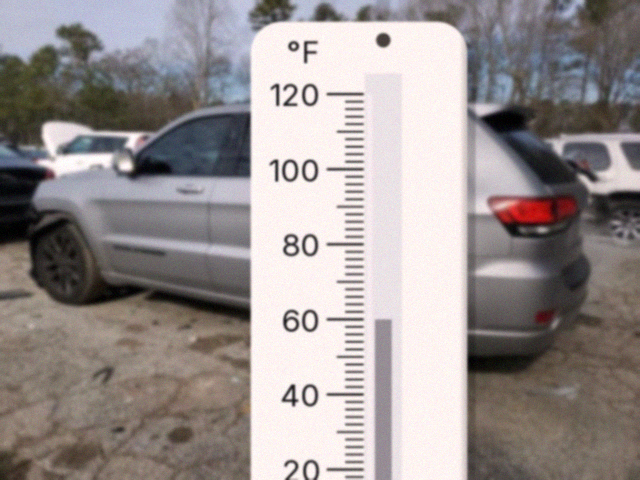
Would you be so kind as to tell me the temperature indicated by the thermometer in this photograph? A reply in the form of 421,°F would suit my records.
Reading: 60,°F
